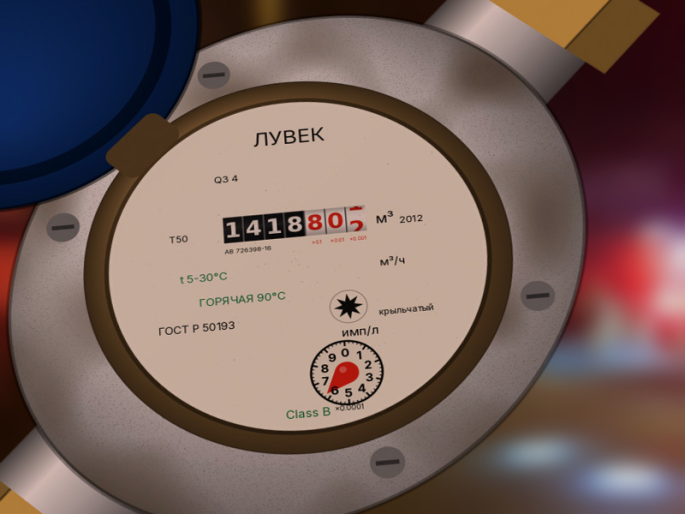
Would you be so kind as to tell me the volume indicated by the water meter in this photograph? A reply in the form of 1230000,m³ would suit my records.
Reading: 1418.8016,m³
